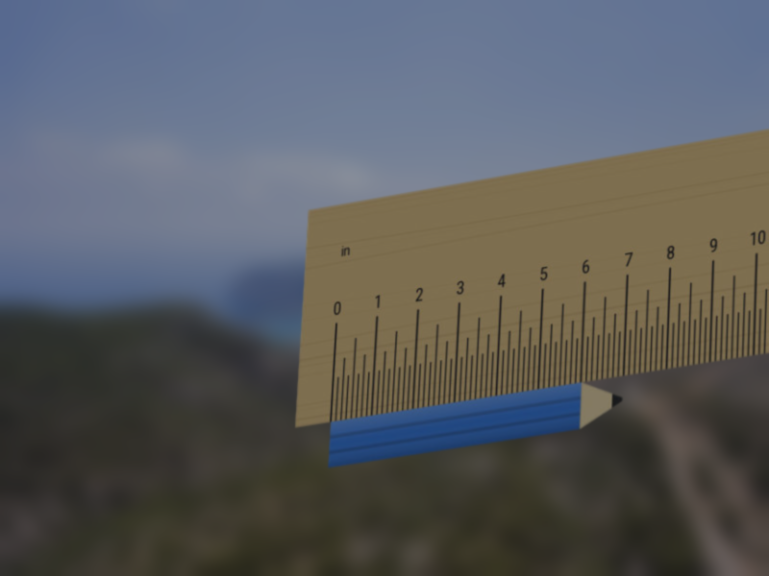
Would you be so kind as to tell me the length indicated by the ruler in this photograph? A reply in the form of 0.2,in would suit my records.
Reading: 7,in
